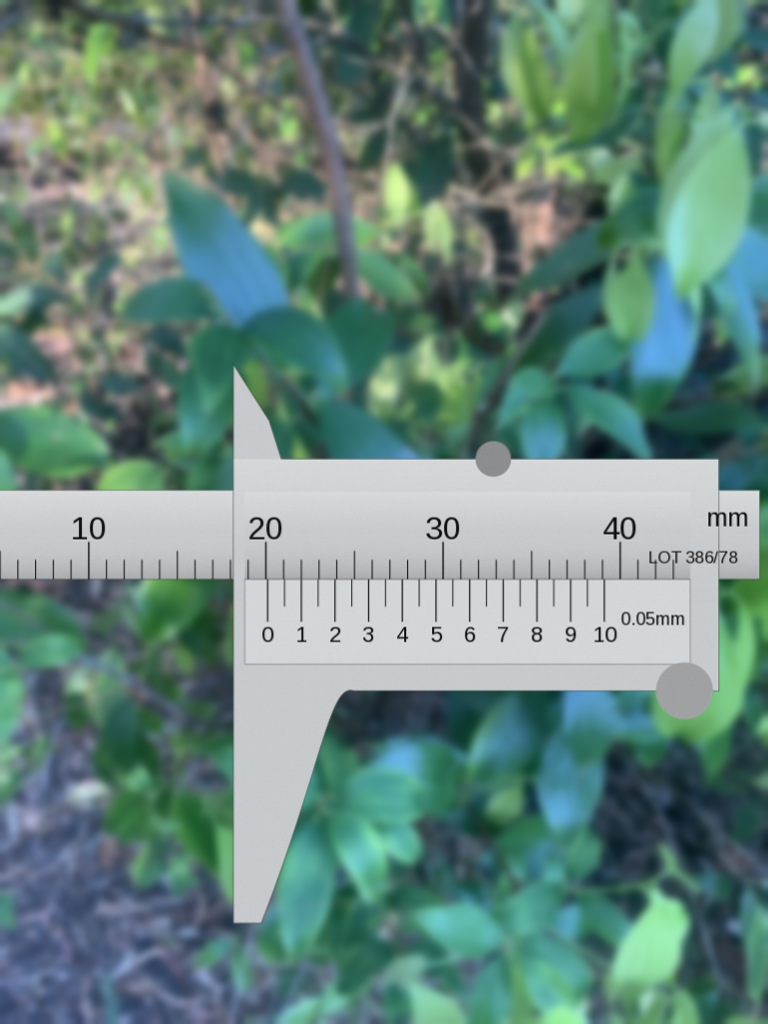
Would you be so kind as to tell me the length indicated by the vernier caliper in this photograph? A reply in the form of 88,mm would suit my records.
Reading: 20.1,mm
